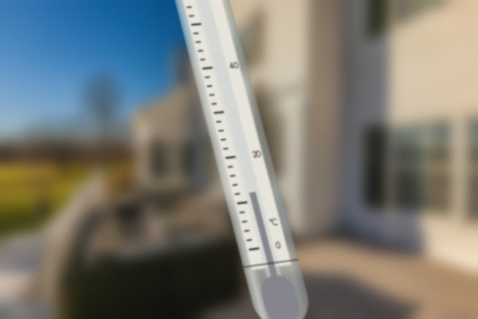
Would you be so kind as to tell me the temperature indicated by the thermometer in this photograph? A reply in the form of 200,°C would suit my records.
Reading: 12,°C
